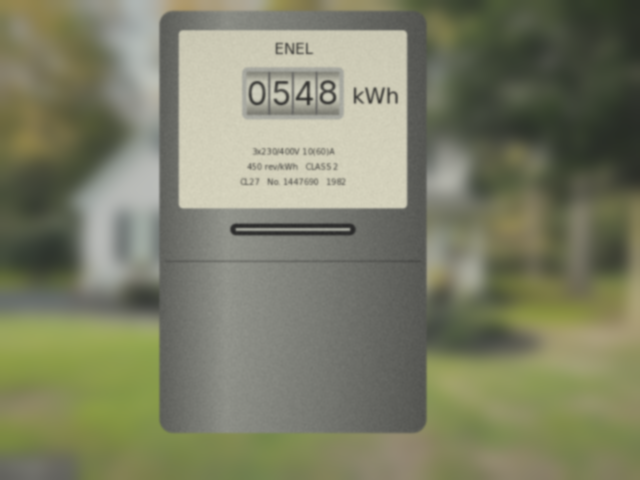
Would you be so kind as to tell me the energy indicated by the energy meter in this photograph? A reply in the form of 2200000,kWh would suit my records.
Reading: 548,kWh
